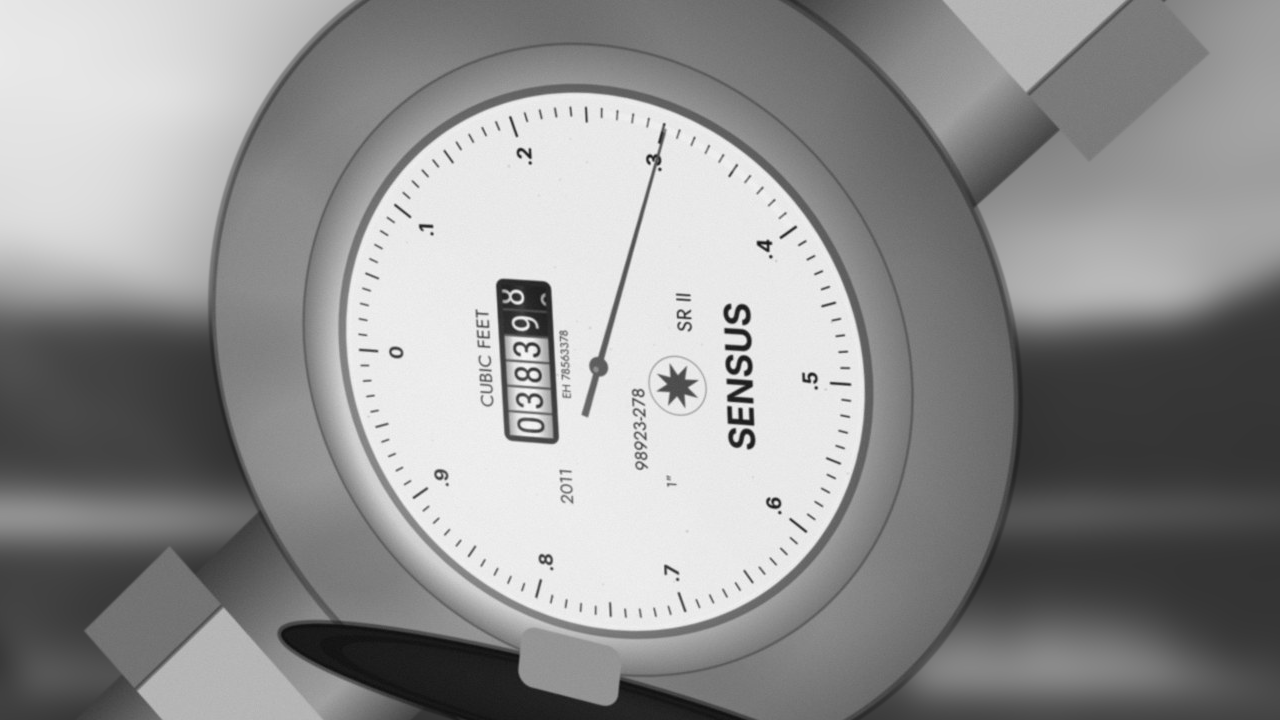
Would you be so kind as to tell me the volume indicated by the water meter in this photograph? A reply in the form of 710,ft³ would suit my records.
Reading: 38398.30,ft³
